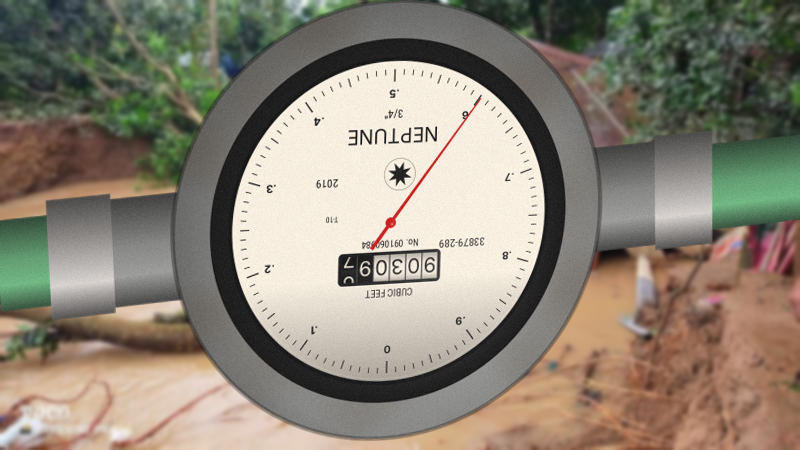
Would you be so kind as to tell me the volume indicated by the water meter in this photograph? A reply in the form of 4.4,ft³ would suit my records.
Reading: 903096.60,ft³
